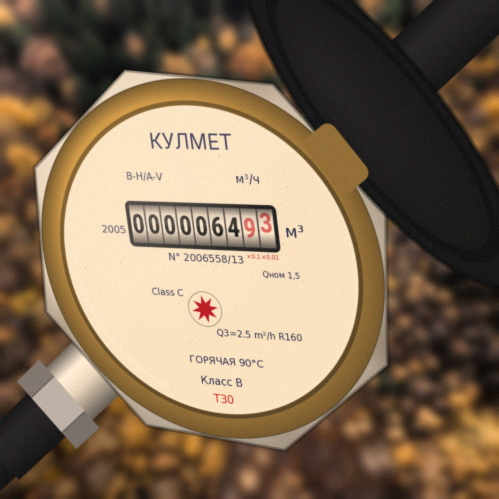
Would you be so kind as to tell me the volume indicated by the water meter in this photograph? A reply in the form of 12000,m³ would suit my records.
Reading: 64.93,m³
